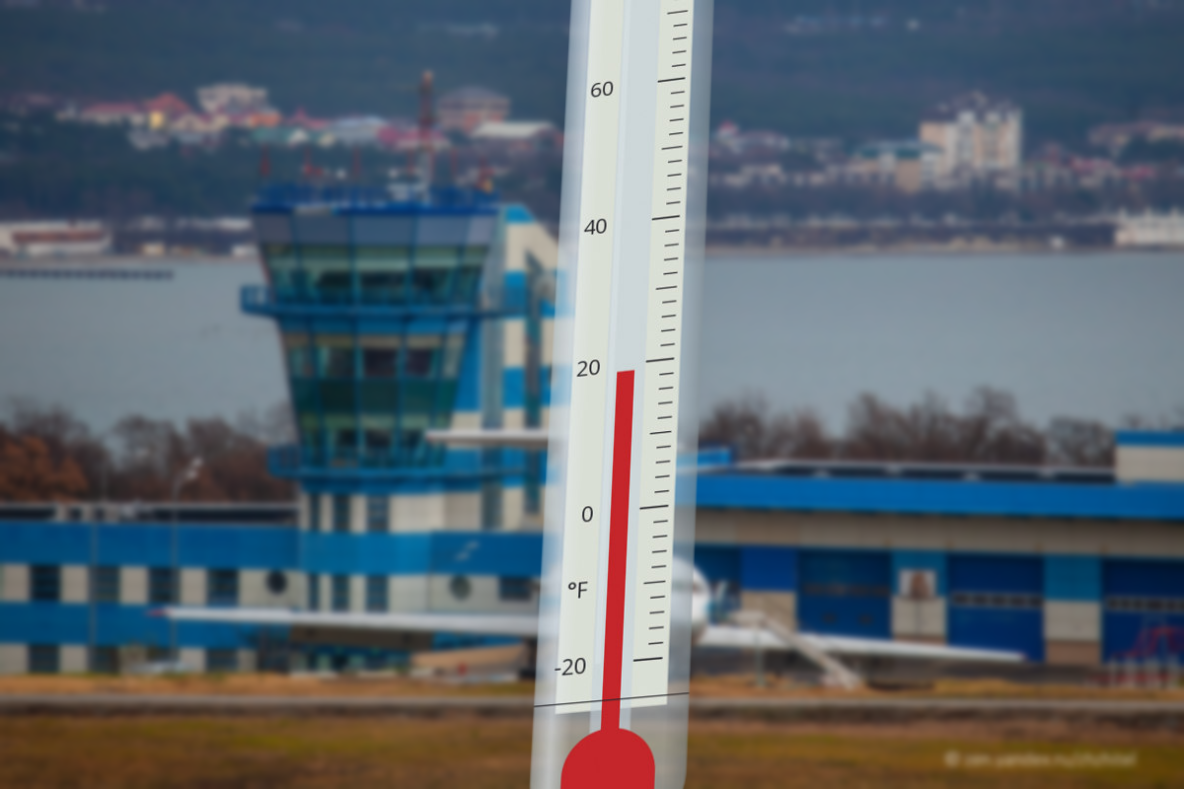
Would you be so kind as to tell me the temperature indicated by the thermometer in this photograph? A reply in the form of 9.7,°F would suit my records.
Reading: 19,°F
